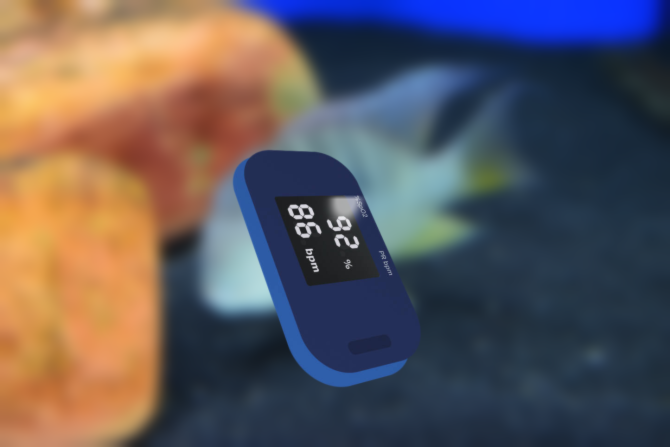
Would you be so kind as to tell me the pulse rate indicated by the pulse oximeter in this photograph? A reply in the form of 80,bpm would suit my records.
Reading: 86,bpm
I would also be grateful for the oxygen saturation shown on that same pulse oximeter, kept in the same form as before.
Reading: 92,%
